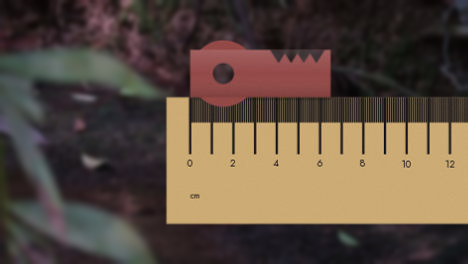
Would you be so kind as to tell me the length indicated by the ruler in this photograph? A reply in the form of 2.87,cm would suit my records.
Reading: 6.5,cm
